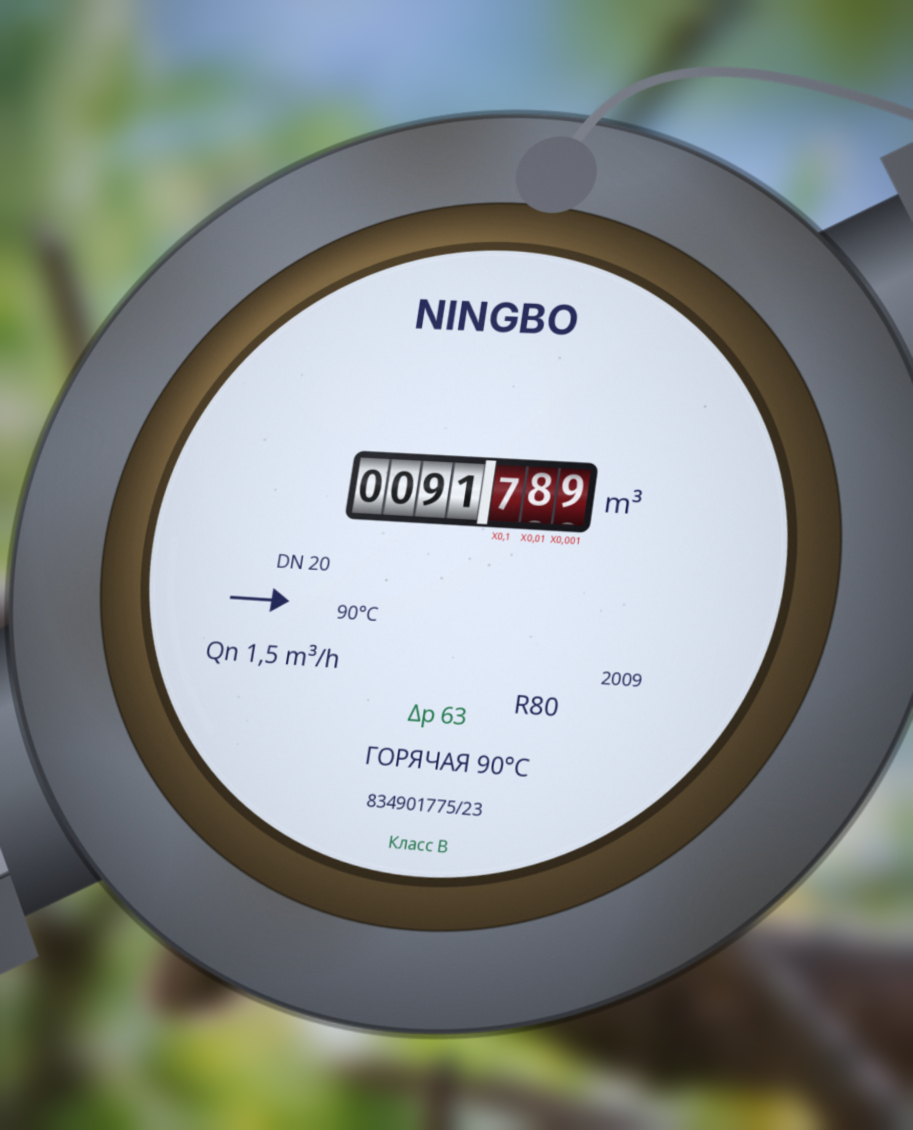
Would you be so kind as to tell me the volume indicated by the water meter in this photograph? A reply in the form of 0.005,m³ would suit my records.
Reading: 91.789,m³
